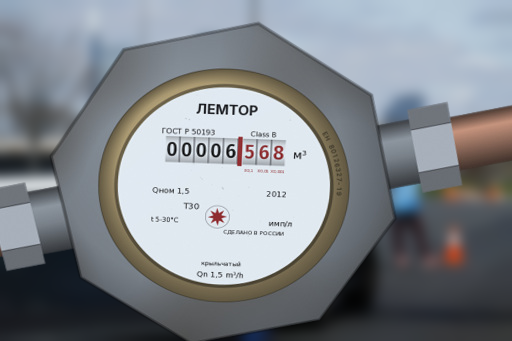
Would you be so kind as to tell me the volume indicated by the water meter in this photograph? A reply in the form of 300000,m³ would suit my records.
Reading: 6.568,m³
